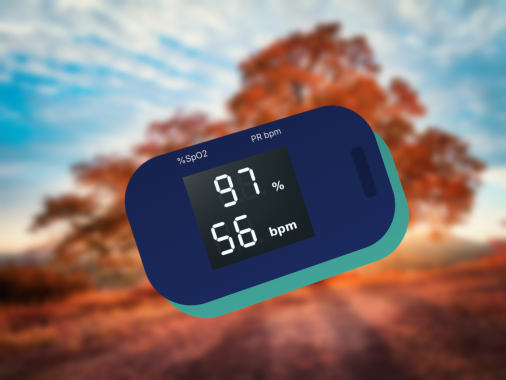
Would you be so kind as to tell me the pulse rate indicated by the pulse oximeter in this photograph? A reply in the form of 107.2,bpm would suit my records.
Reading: 56,bpm
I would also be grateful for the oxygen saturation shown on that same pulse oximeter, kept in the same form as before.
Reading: 97,%
